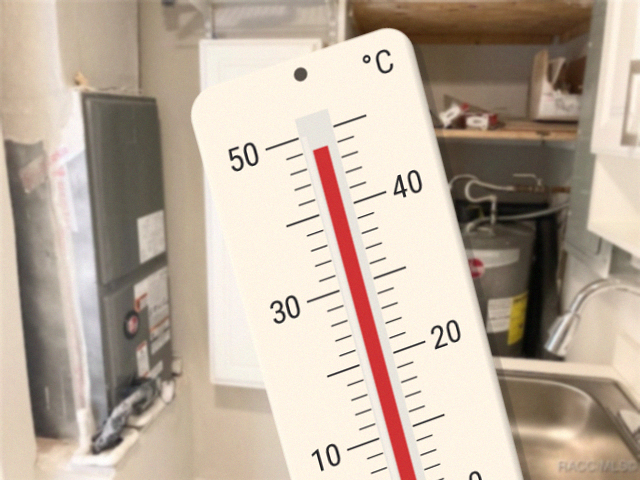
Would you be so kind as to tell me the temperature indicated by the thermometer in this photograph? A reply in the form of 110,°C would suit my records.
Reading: 48,°C
